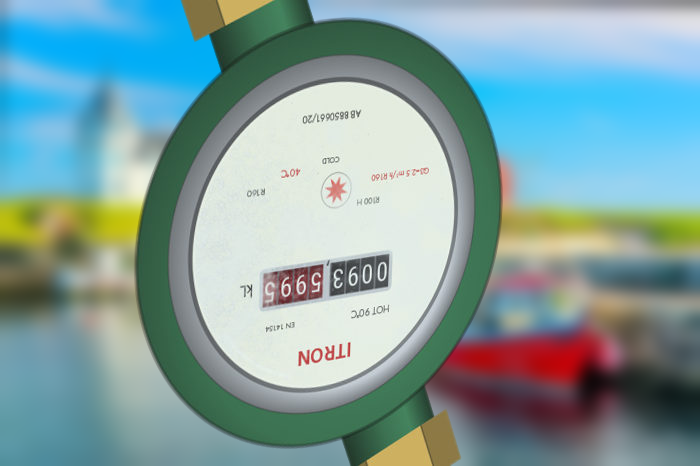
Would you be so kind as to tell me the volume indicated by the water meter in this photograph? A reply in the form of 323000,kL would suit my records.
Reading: 93.5995,kL
